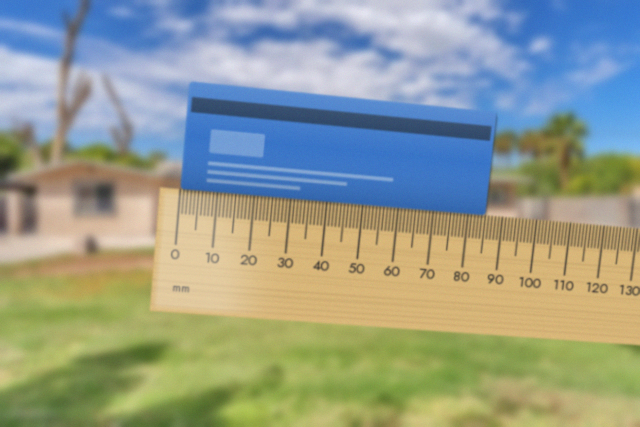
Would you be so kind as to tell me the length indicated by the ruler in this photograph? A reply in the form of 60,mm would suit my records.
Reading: 85,mm
